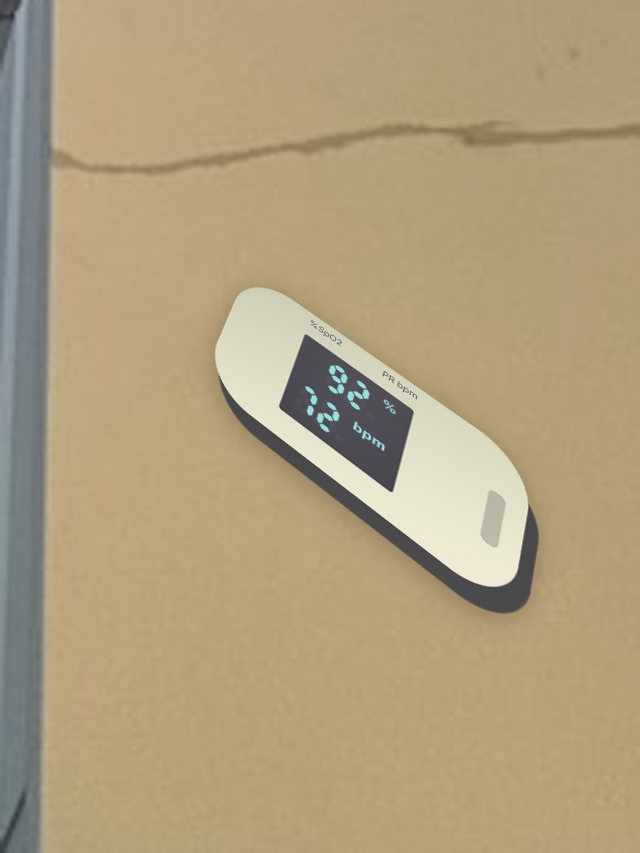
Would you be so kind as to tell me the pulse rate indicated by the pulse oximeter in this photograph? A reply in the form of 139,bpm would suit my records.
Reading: 72,bpm
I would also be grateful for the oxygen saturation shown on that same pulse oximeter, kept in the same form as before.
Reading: 92,%
